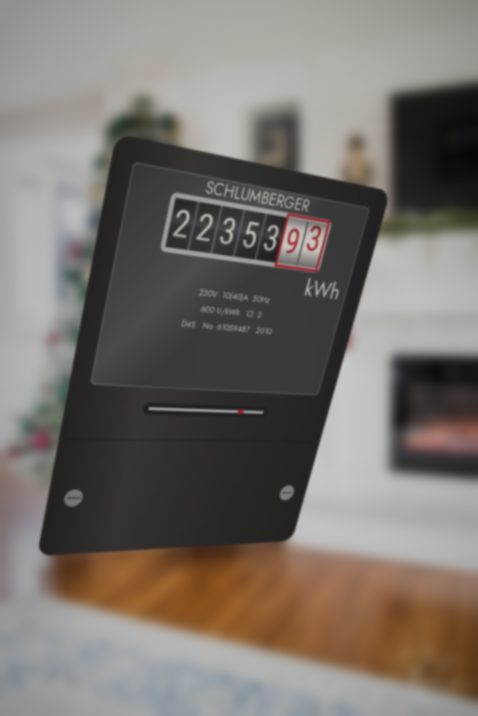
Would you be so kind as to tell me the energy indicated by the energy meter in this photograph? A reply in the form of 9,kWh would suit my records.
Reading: 22353.93,kWh
